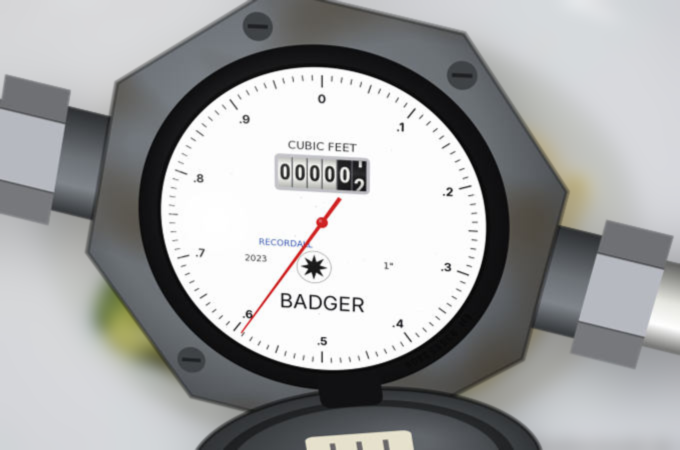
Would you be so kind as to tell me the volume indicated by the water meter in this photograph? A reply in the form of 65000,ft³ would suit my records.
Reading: 1.59,ft³
